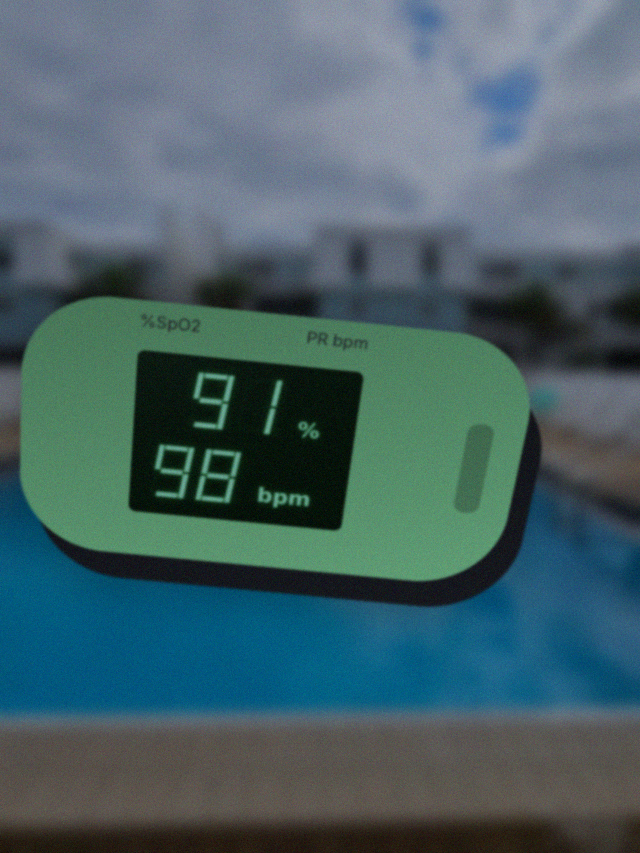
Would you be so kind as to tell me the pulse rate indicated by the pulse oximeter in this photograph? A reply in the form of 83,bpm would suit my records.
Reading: 98,bpm
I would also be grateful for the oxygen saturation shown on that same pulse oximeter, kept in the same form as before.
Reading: 91,%
